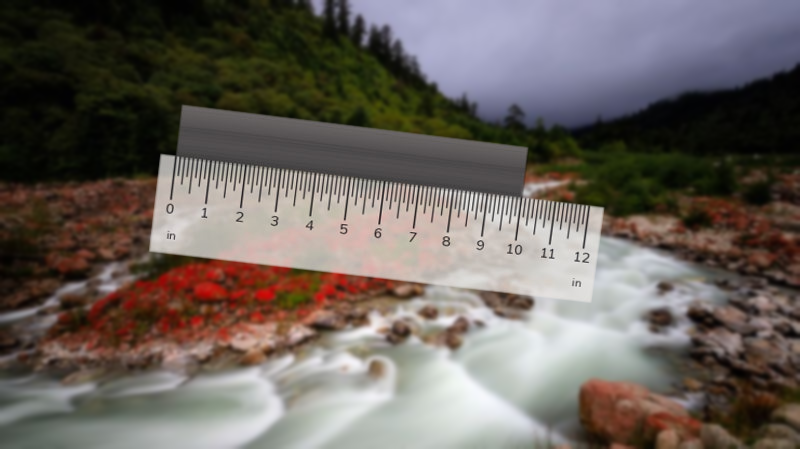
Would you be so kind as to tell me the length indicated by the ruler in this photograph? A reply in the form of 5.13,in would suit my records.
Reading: 10,in
